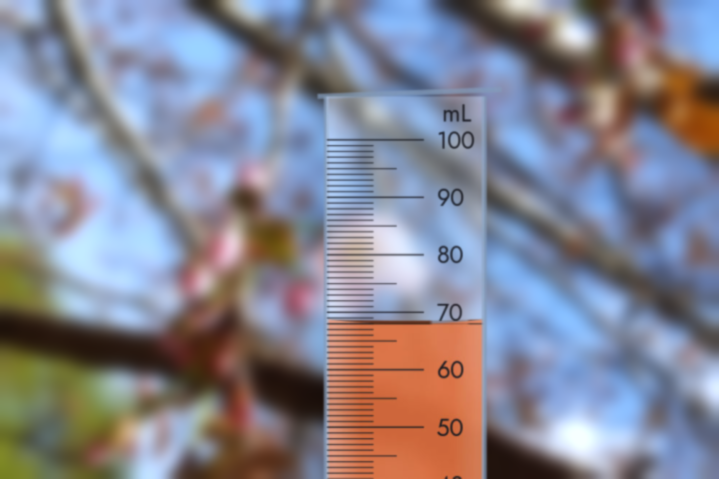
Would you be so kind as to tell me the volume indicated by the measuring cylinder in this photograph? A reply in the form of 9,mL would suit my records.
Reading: 68,mL
